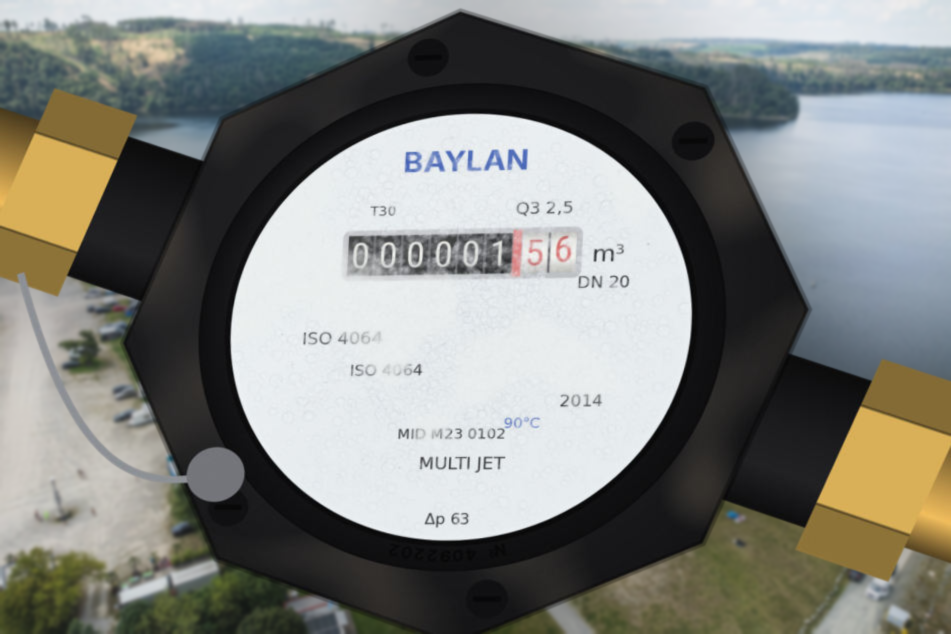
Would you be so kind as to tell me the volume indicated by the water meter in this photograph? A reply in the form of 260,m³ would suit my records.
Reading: 1.56,m³
